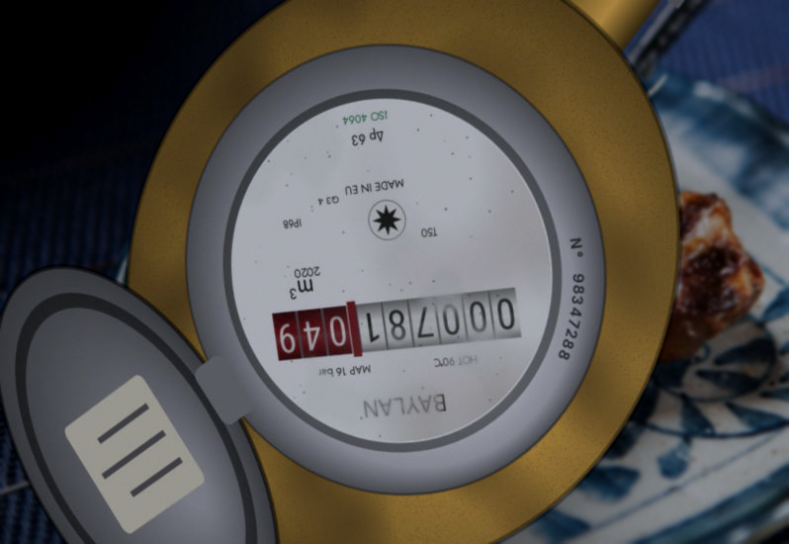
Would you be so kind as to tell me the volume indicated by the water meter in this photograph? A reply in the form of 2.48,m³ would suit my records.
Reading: 781.049,m³
